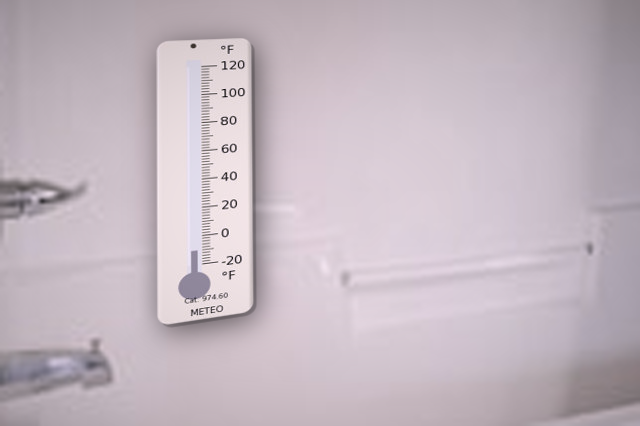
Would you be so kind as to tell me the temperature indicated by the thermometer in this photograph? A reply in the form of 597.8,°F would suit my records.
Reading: -10,°F
